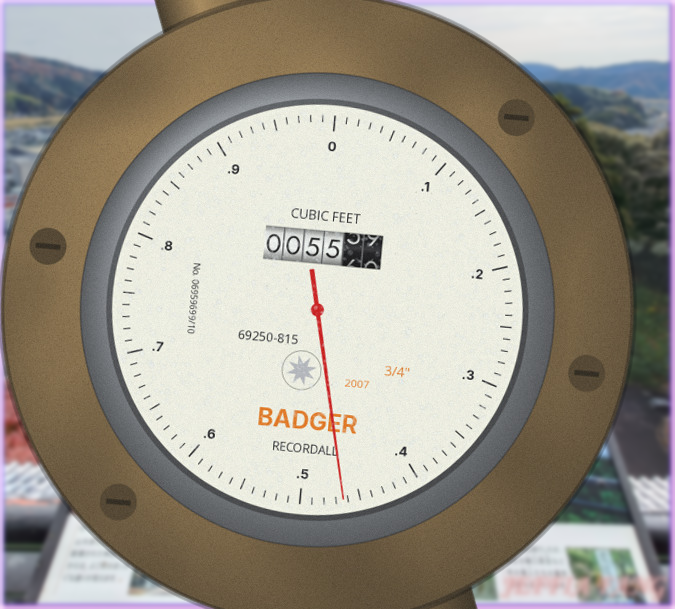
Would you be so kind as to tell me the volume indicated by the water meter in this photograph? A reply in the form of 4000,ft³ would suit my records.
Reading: 5559.46,ft³
